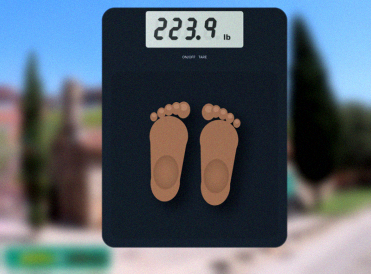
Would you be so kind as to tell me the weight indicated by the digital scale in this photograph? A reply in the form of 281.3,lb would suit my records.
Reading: 223.9,lb
